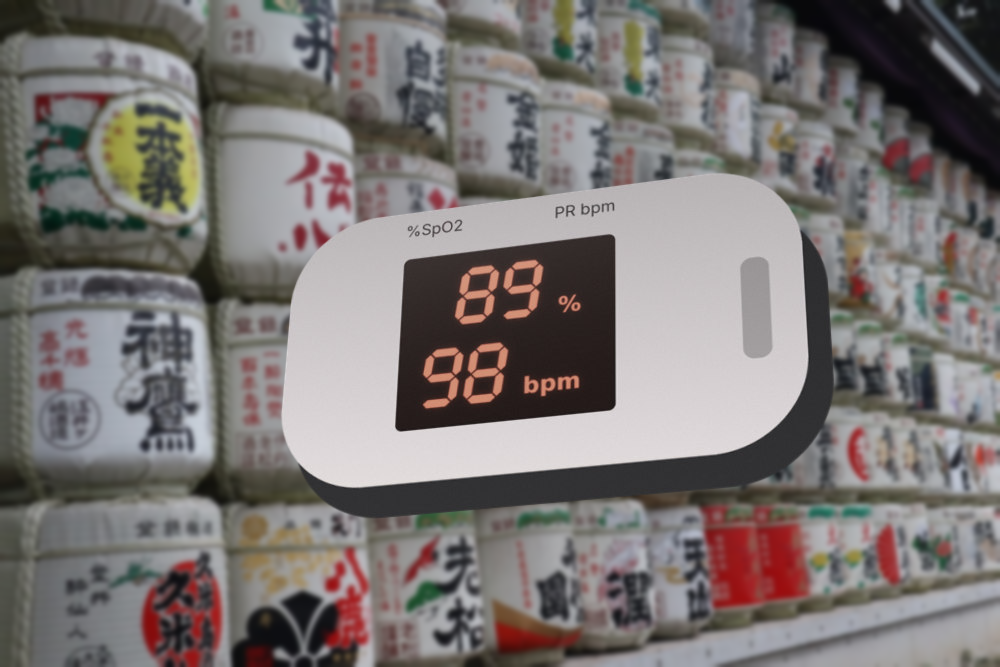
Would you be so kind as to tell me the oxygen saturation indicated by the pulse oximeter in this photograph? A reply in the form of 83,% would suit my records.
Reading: 89,%
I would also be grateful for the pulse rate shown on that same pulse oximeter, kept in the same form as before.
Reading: 98,bpm
